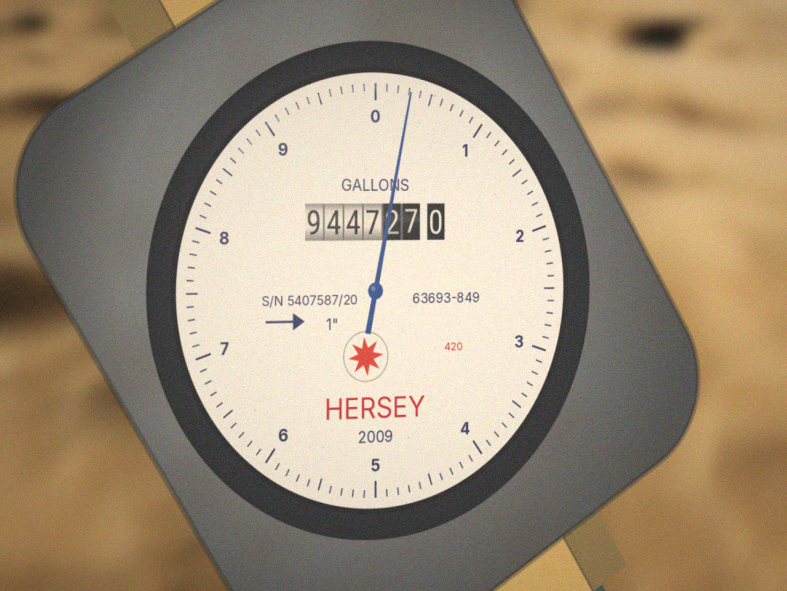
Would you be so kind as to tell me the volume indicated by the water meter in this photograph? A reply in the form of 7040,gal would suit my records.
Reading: 9447270.3,gal
